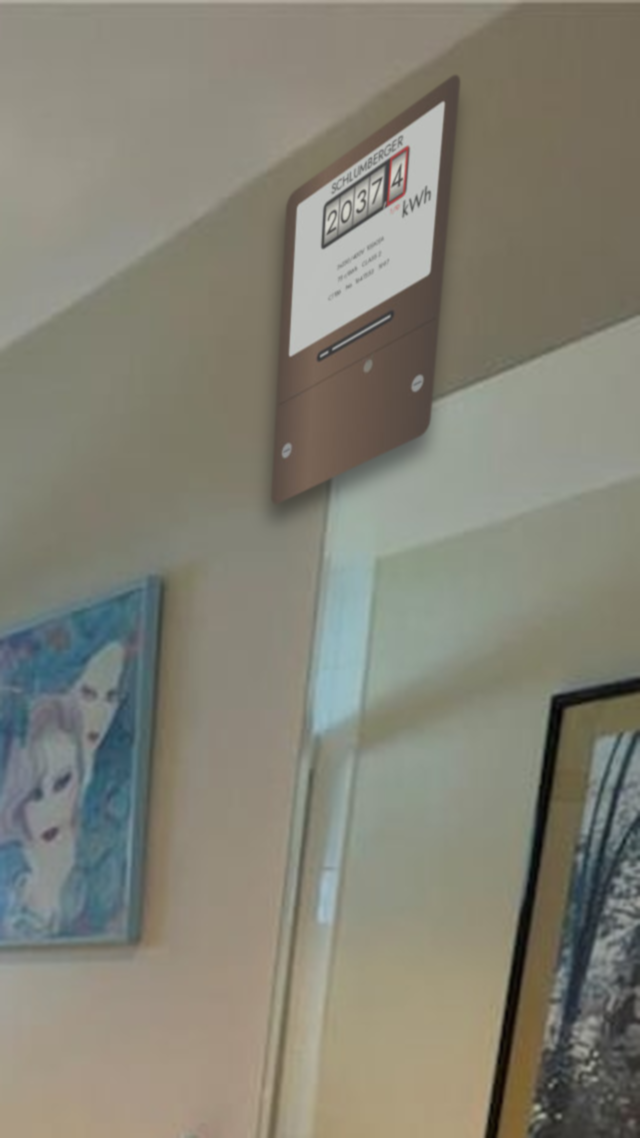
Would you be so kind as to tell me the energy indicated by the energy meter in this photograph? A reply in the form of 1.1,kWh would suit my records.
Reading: 2037.4,kWh
